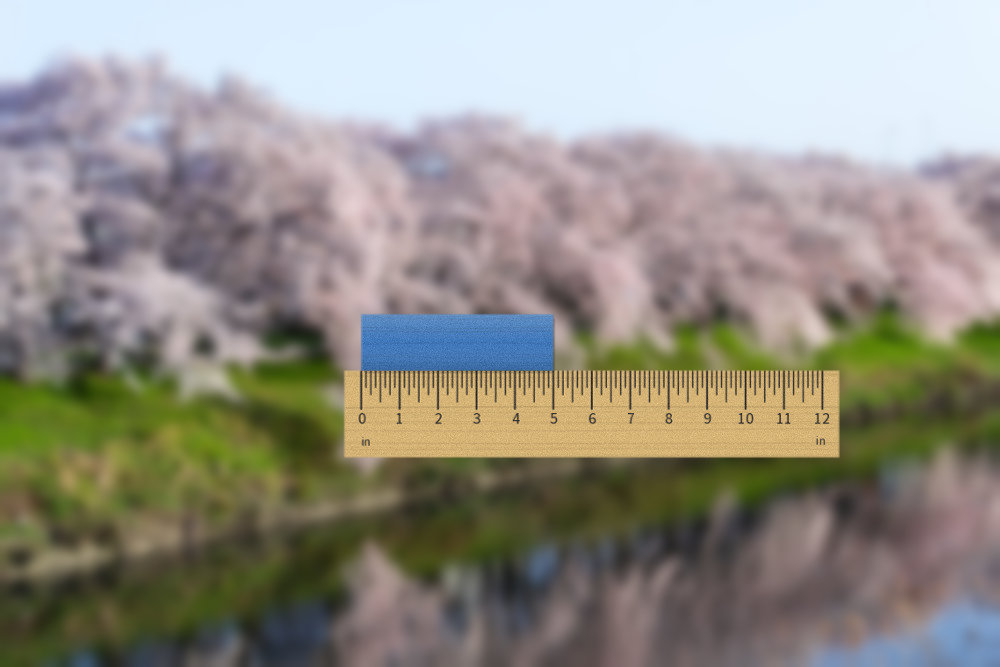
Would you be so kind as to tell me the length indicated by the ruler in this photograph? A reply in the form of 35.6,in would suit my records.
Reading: 5,in
